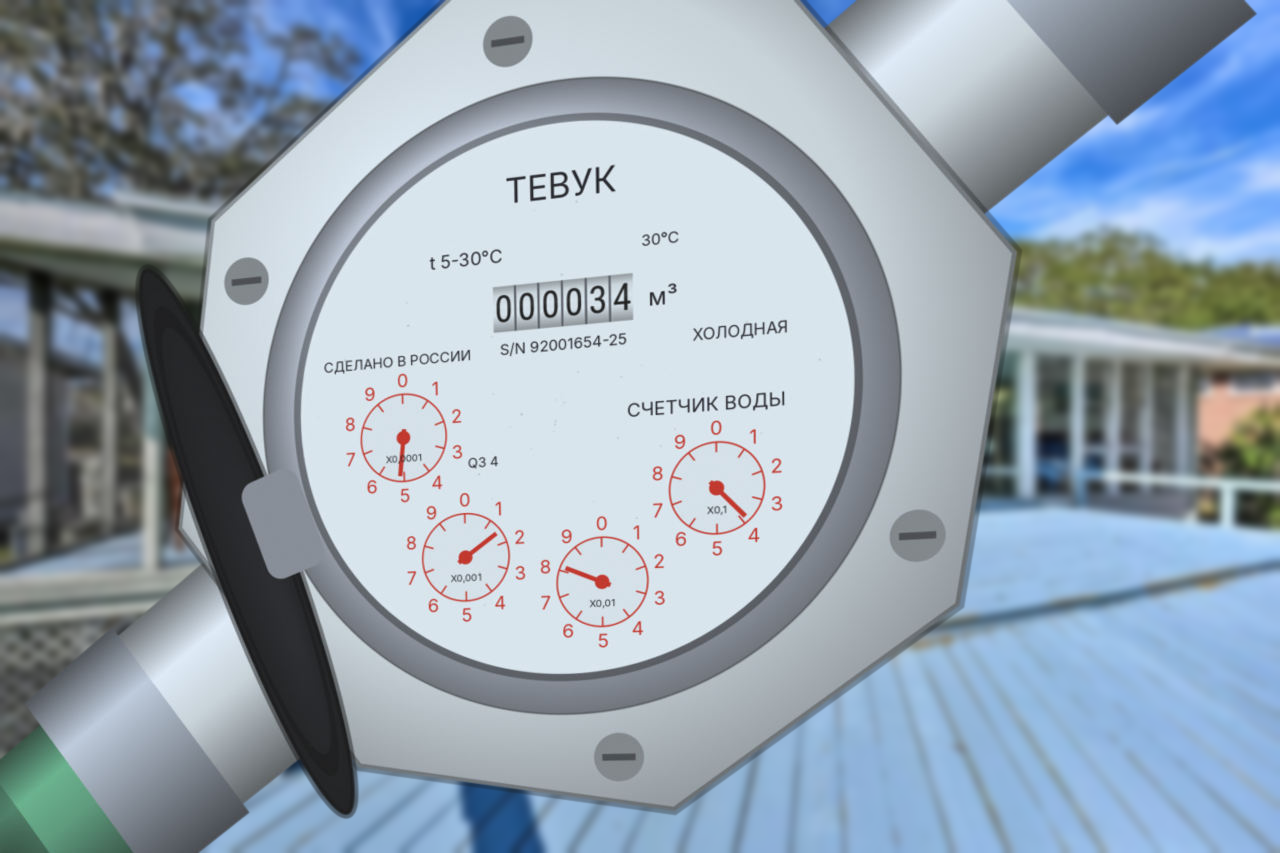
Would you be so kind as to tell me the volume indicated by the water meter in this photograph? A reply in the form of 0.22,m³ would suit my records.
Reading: 34.3815,m³
